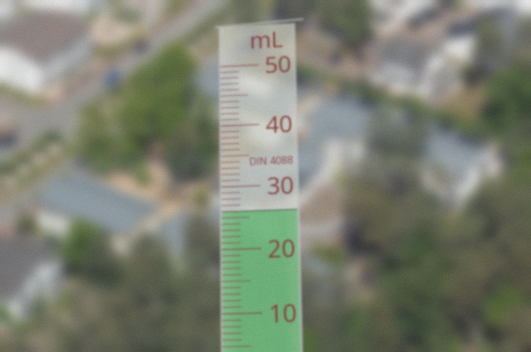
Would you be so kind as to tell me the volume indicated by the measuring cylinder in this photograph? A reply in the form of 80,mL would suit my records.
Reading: 26,mL
